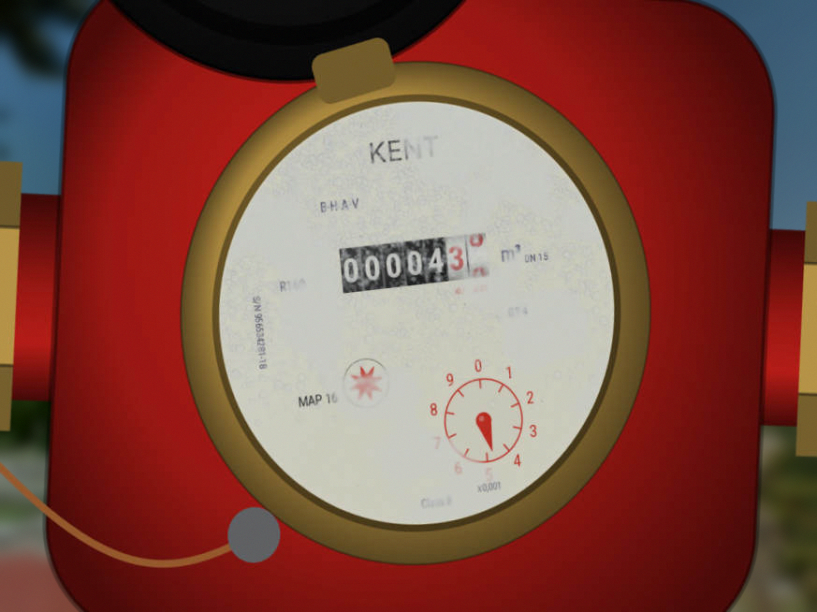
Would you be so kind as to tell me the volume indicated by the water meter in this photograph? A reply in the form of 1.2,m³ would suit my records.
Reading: 4.384,m³
